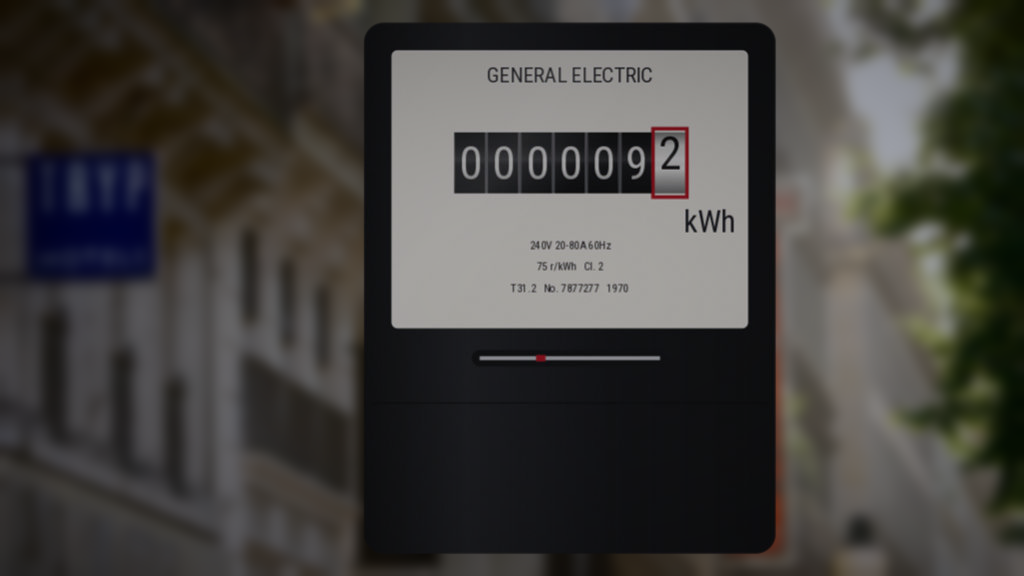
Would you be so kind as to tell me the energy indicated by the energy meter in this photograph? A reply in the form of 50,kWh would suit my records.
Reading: 9.2,kWh
